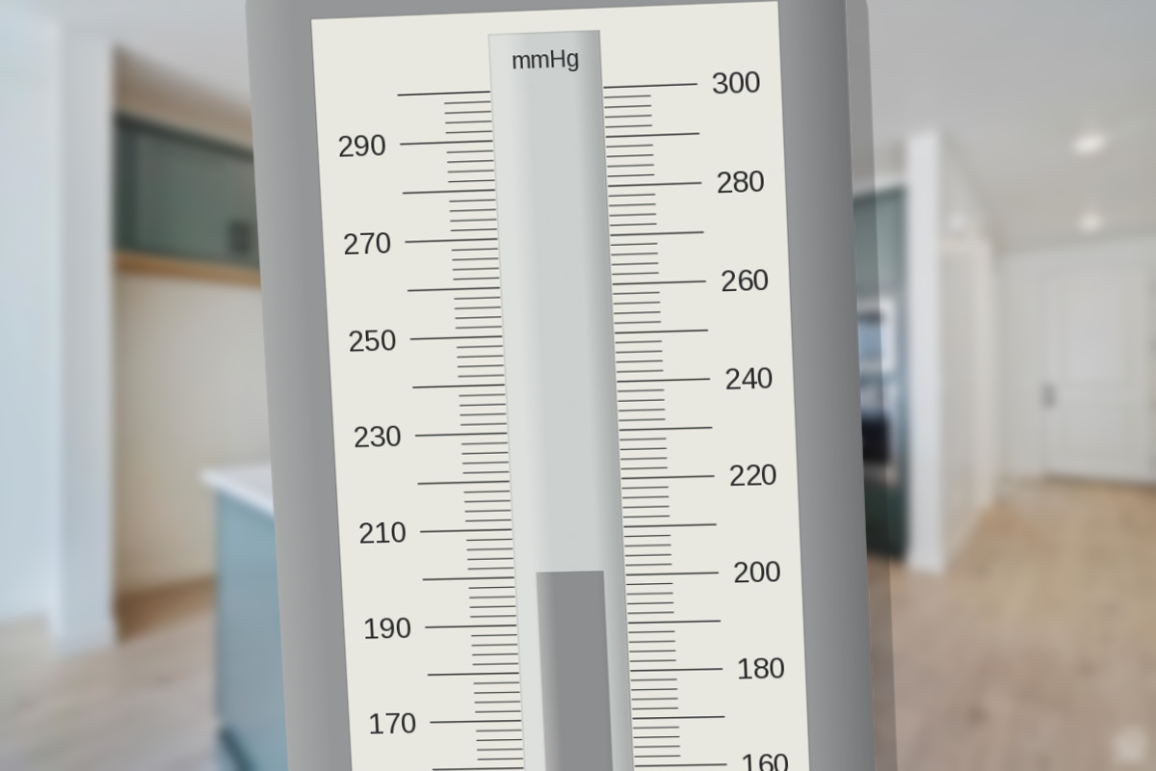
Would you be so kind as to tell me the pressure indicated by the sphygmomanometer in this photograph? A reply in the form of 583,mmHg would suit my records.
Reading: 201,mmHg
